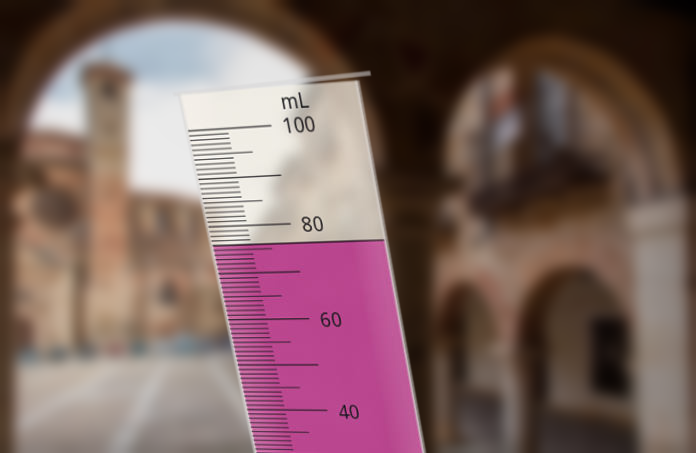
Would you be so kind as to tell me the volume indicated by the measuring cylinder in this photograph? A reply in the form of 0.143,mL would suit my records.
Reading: 76,mL
